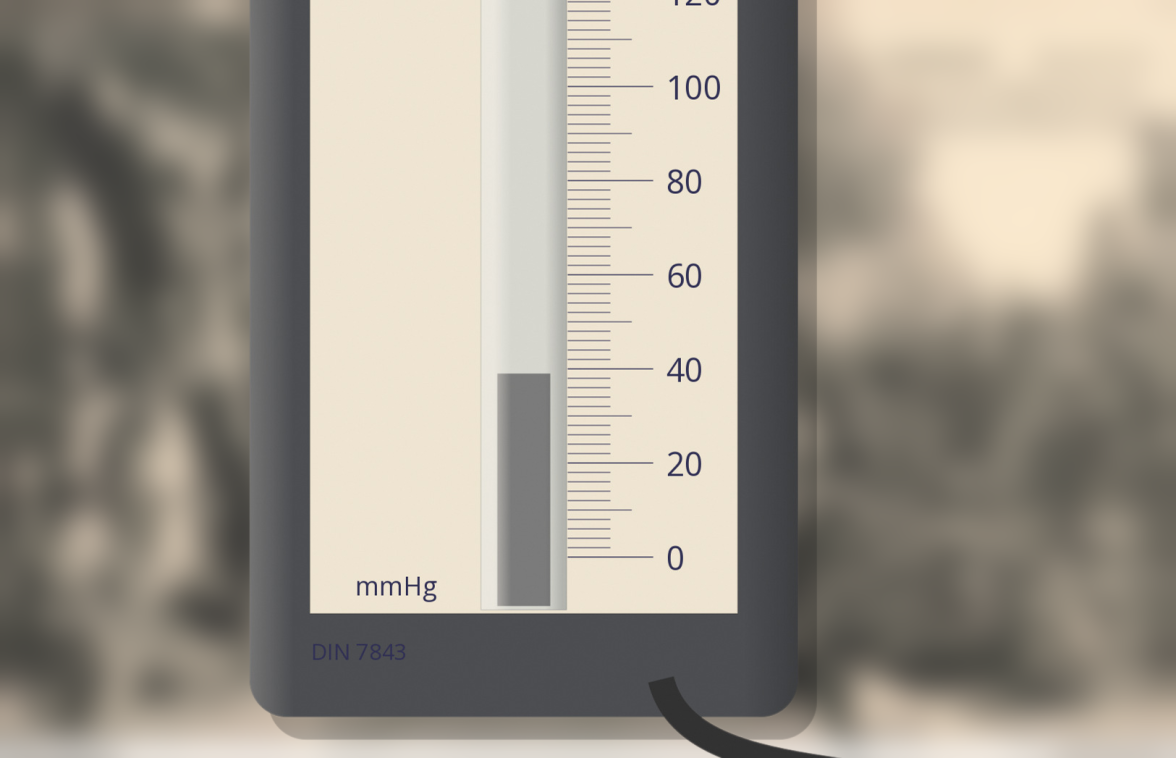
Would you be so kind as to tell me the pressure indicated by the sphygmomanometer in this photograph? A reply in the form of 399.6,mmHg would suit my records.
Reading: 39,mmHg
